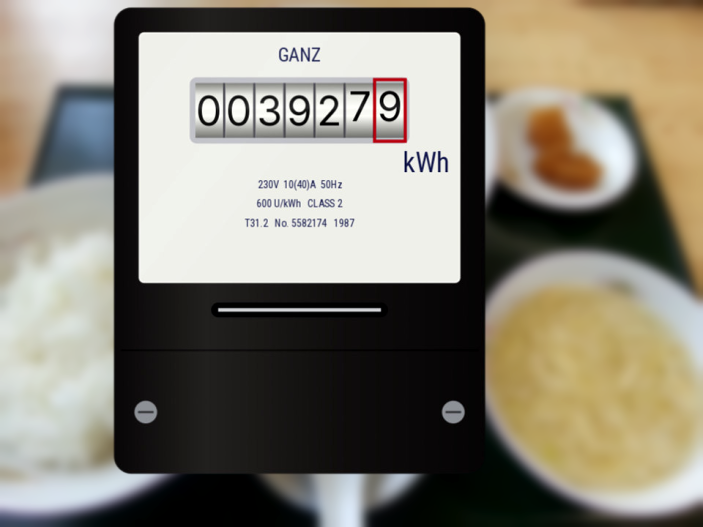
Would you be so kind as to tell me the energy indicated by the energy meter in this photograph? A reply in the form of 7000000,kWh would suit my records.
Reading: 3927.9,kWh
